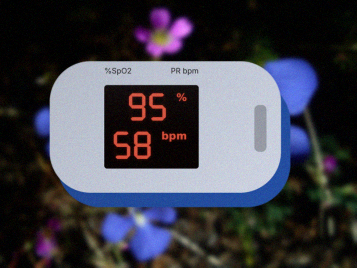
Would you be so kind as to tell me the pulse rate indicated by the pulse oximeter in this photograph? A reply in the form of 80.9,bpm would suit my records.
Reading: 58,bpm
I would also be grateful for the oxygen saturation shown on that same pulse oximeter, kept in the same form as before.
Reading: 95,%
